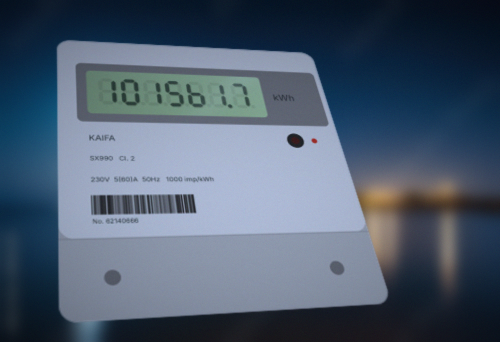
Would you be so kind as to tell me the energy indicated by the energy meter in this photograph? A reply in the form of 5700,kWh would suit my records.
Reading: 101561.7,kWh
